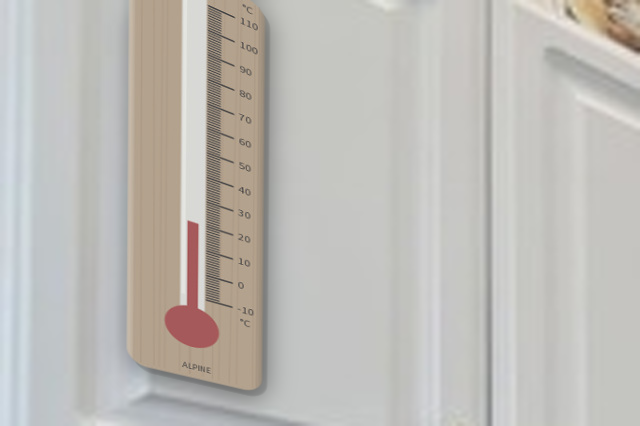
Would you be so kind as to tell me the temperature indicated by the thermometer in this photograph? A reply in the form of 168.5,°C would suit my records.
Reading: 20,°C
